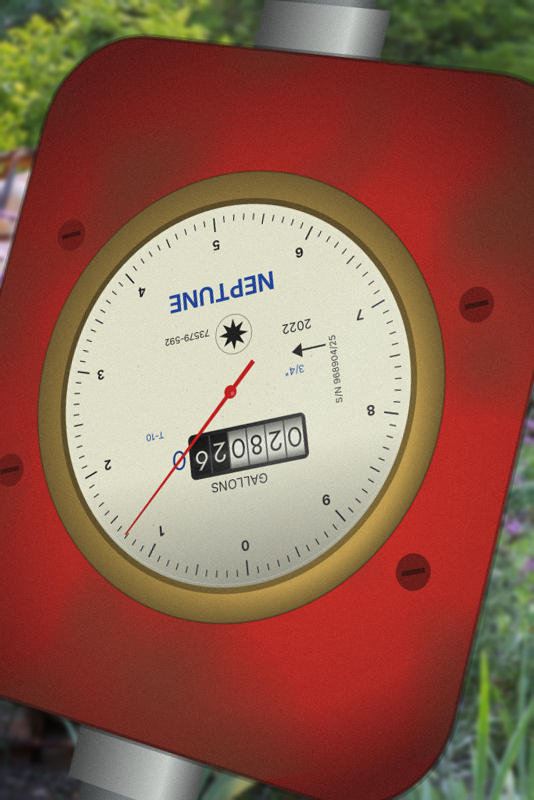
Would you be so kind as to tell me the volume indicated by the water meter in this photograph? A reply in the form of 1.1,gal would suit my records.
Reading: 280261.3,gal
